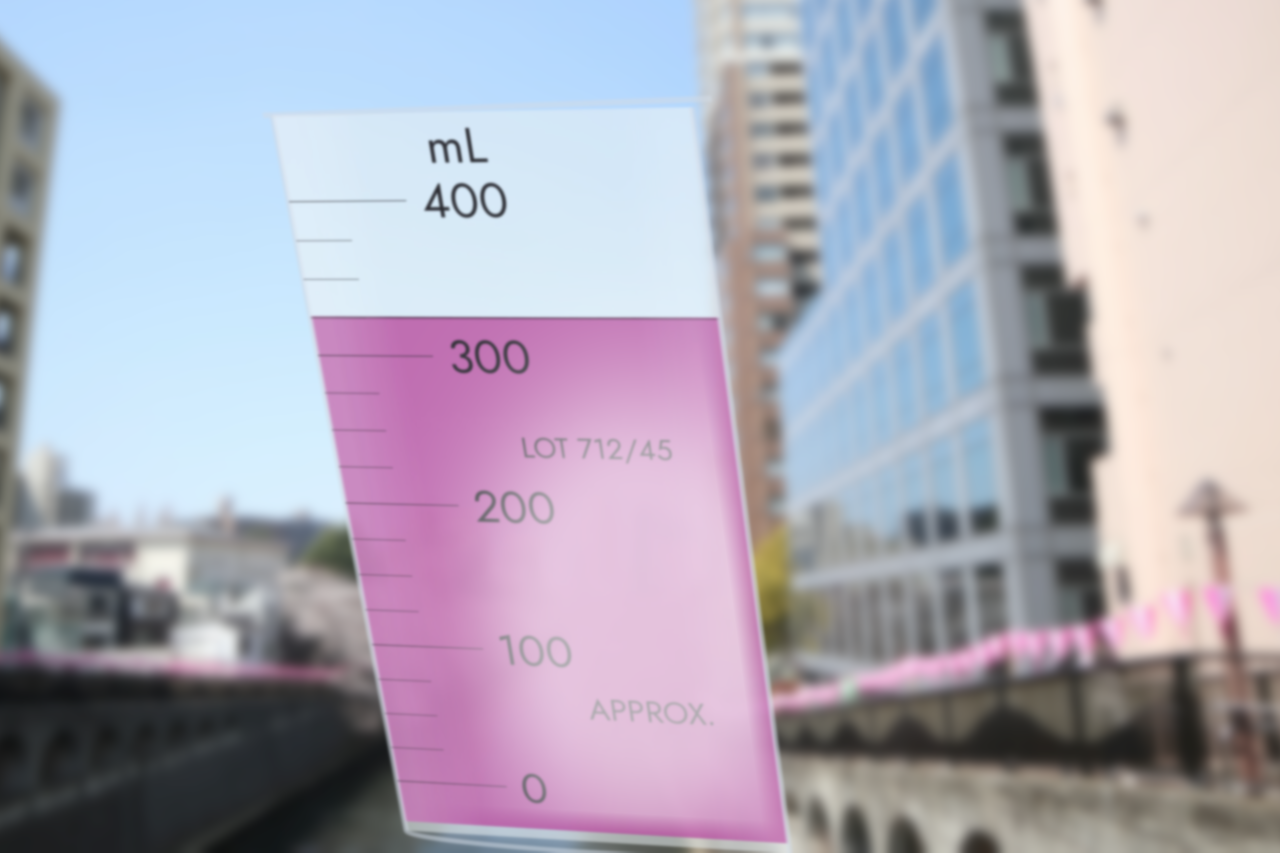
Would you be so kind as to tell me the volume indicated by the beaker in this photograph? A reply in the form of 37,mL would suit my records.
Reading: 325,mL
